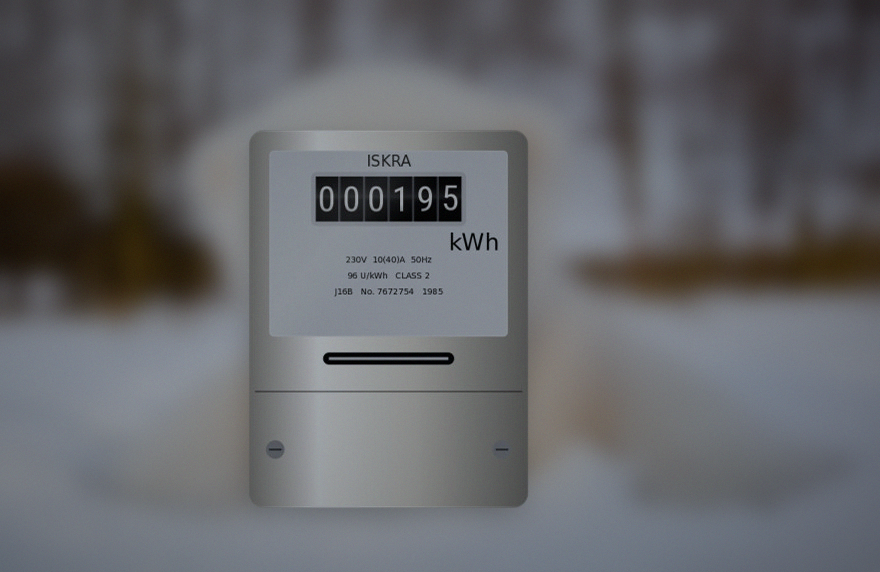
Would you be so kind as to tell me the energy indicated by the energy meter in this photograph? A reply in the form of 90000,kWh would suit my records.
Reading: 195,kWh
